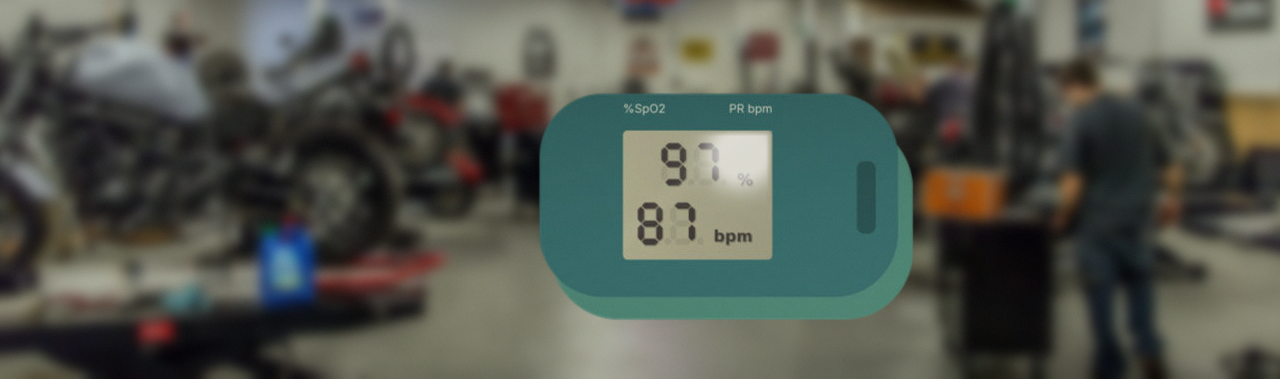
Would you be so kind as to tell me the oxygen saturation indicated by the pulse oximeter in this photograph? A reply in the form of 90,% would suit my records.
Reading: 97,%
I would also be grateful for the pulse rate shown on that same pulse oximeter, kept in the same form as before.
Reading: 87,bpm
